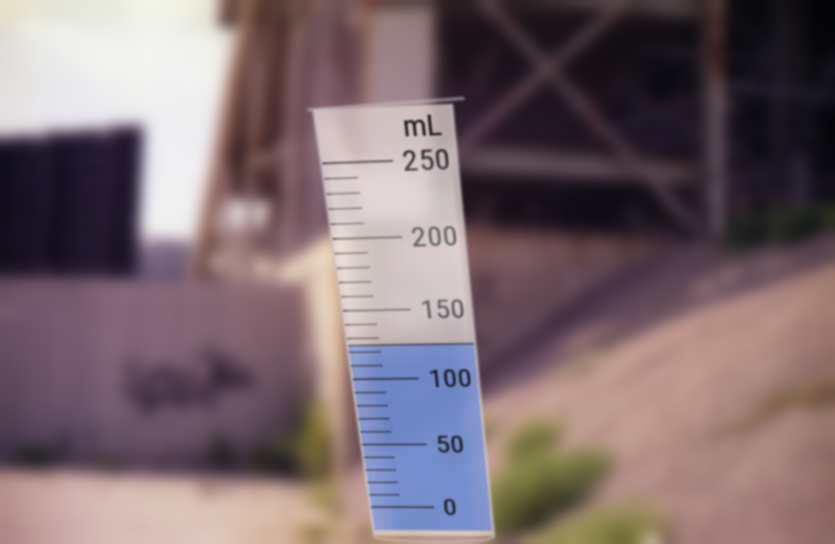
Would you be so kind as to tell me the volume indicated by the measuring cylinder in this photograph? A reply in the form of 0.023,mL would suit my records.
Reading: 125,mL
